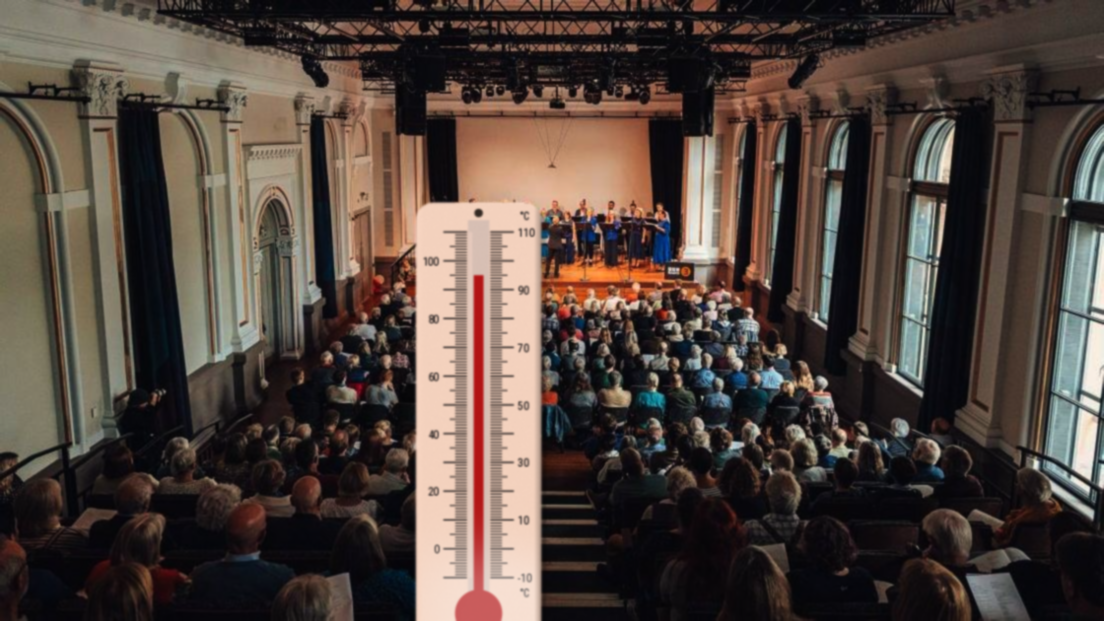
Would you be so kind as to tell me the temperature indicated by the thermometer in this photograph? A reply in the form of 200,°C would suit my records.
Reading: 95,°C
